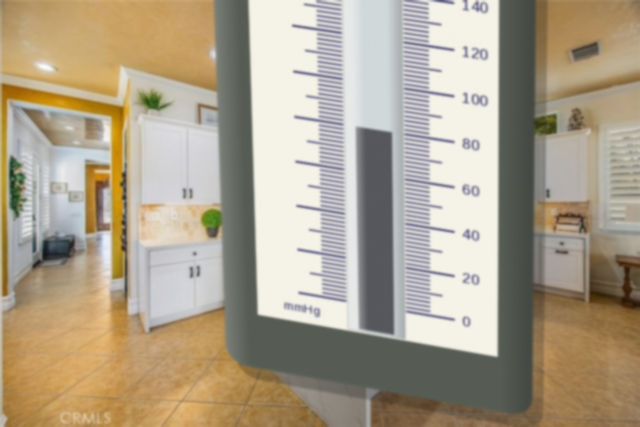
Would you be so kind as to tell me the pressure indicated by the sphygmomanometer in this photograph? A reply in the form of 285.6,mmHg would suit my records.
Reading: 80,mmHg
